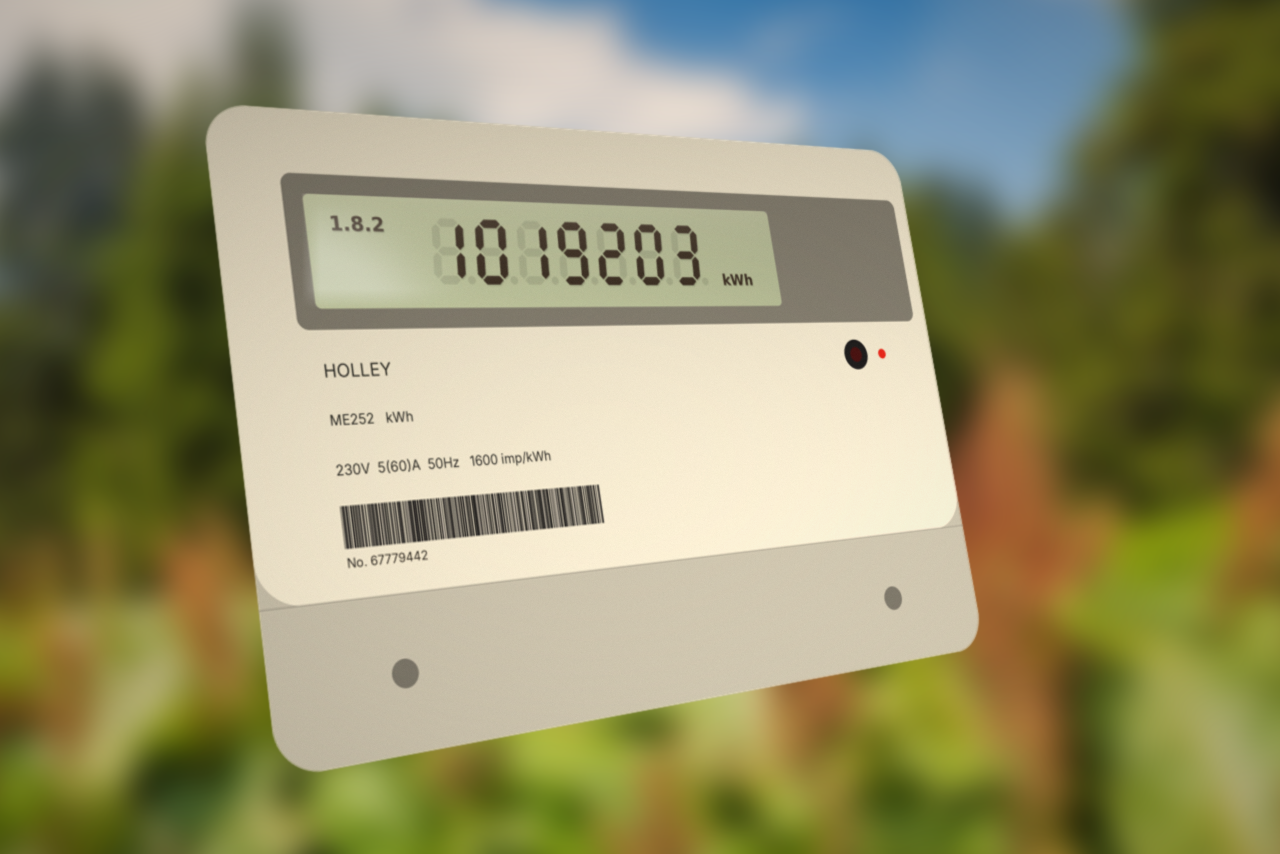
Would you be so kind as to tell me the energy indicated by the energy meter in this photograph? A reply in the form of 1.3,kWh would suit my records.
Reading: 1019203,kWh
